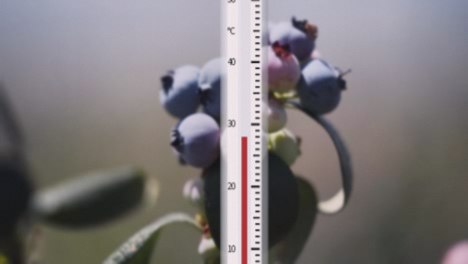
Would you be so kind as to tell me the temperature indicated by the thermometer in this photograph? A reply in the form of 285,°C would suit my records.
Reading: 28,°C
